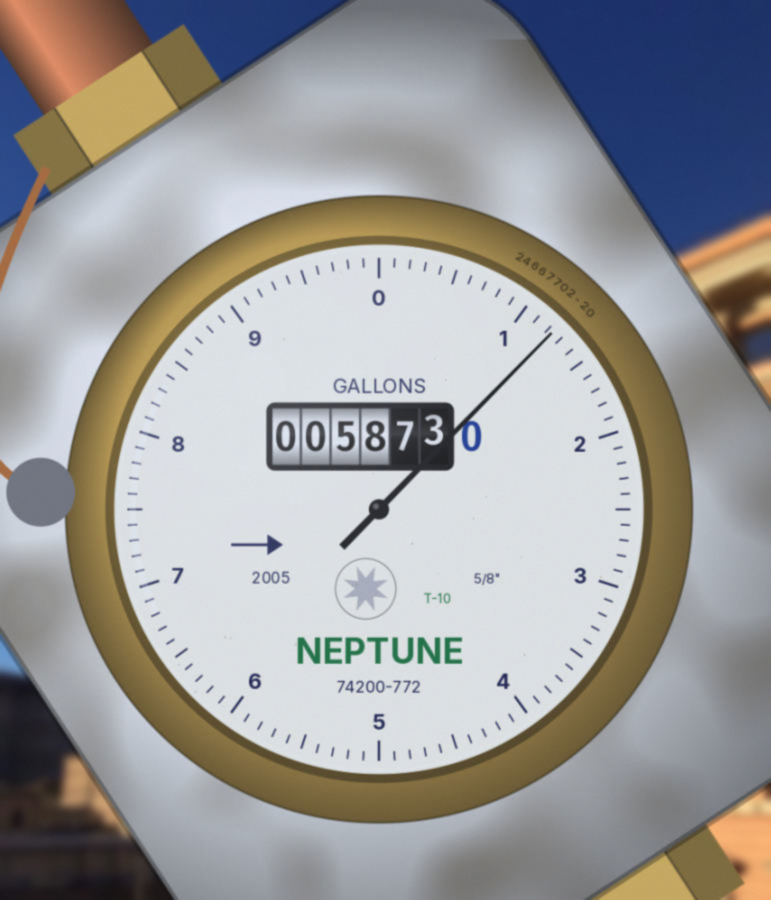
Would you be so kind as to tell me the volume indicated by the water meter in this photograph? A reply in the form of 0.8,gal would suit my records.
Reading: 58731.2,gal
